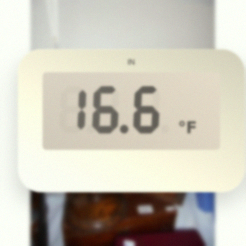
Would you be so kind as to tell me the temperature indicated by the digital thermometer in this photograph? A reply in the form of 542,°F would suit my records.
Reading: 16.6,°F
